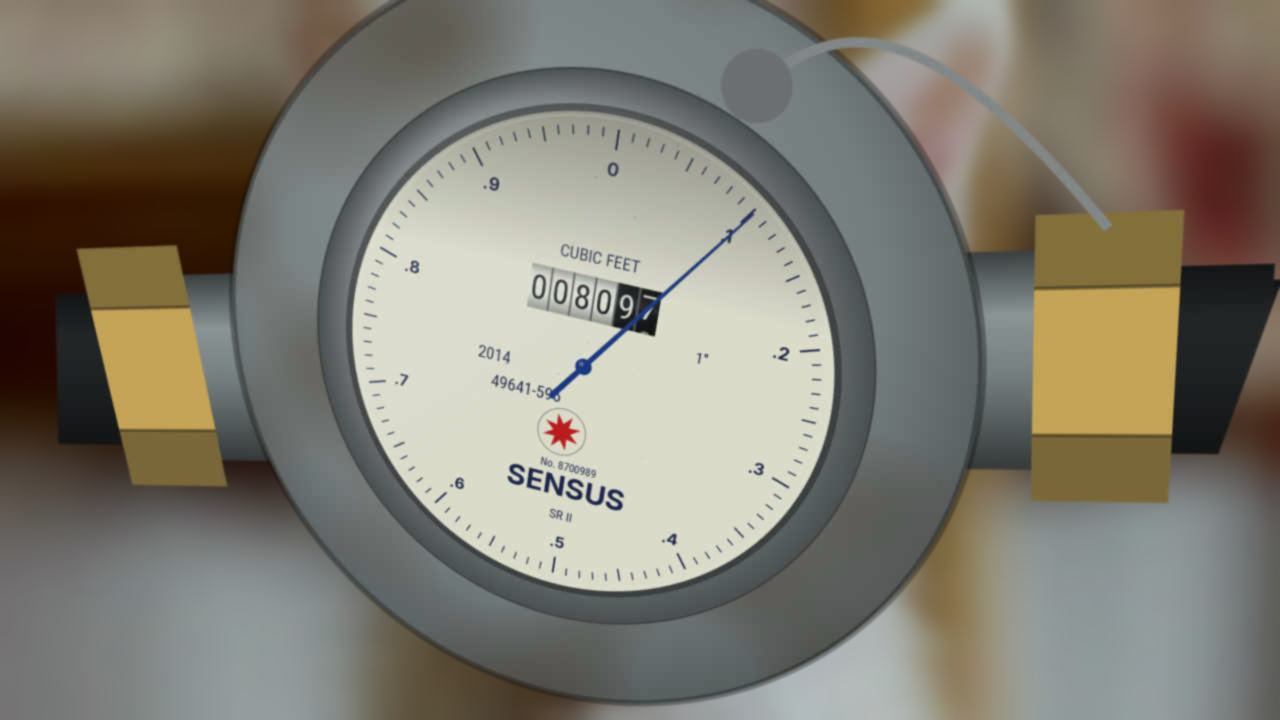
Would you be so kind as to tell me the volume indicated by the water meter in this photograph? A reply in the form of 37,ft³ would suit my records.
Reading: 8097.10,ft³
